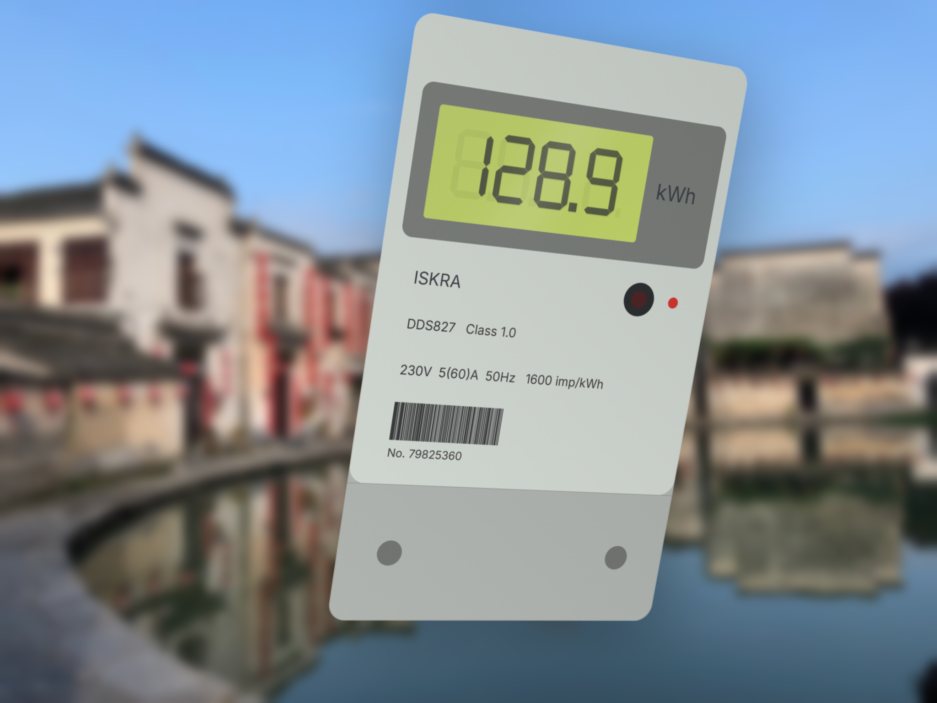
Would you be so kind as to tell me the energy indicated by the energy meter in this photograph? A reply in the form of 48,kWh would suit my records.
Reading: 128.9,kWh
